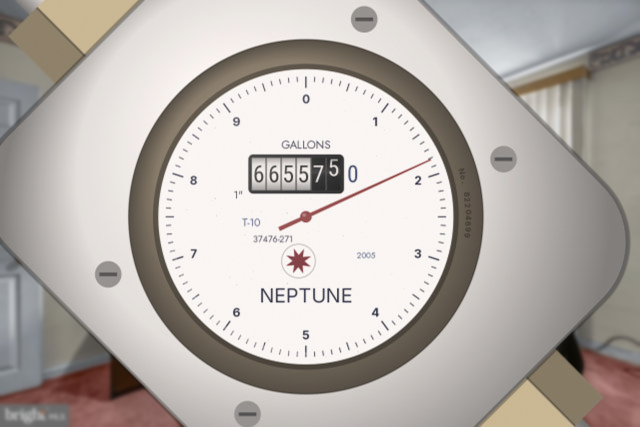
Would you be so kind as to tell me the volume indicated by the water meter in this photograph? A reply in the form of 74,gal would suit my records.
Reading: 6655751.8,gal
